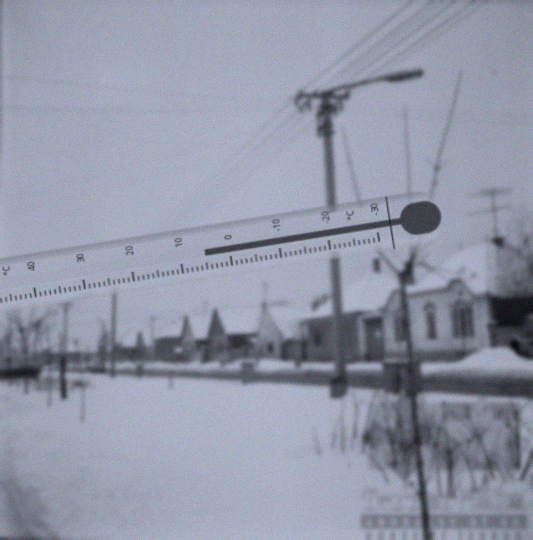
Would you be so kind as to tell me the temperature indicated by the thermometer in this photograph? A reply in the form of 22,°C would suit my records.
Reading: 5,°C
